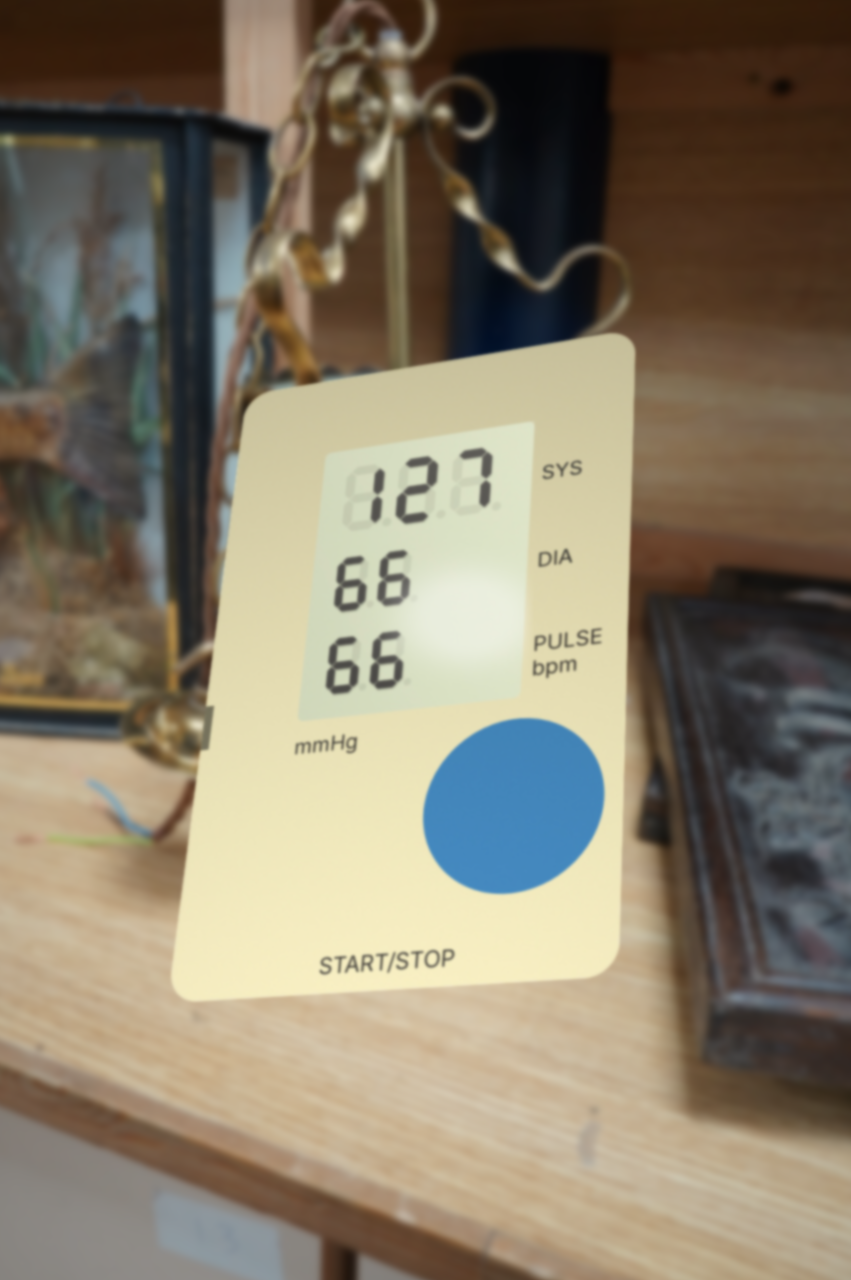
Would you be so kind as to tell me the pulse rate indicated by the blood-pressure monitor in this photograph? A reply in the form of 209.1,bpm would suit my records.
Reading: 66,bpm
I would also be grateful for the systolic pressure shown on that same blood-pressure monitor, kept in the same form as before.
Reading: 127,mmHg
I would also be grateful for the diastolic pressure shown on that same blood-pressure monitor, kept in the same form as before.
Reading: 66,mmHg
